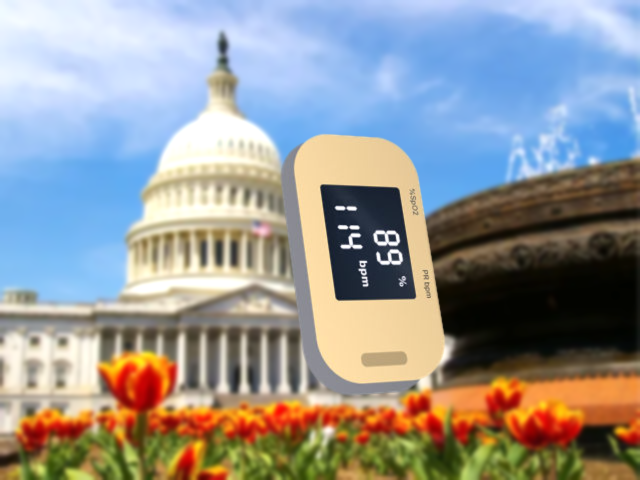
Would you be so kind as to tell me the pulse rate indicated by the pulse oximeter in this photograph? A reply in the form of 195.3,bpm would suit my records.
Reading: 114,bpm
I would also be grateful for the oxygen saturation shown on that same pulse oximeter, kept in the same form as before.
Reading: 89,%
